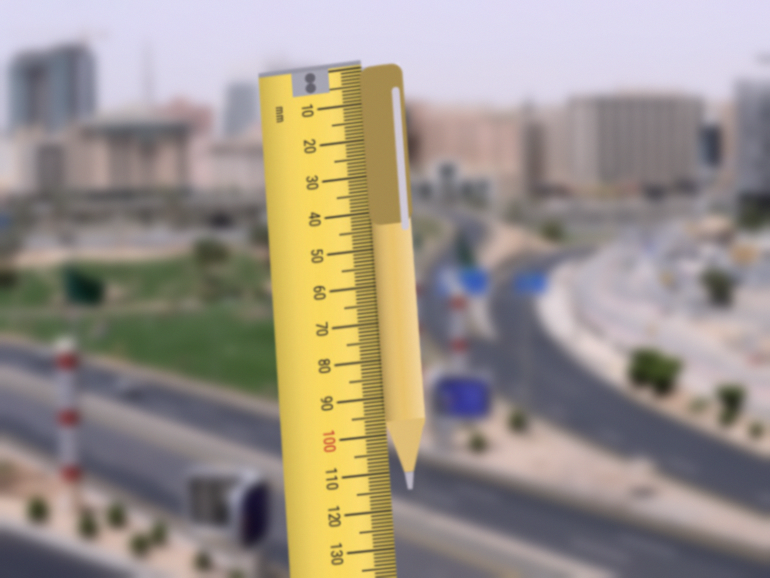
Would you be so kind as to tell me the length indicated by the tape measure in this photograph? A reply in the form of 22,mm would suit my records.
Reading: 115,mm
